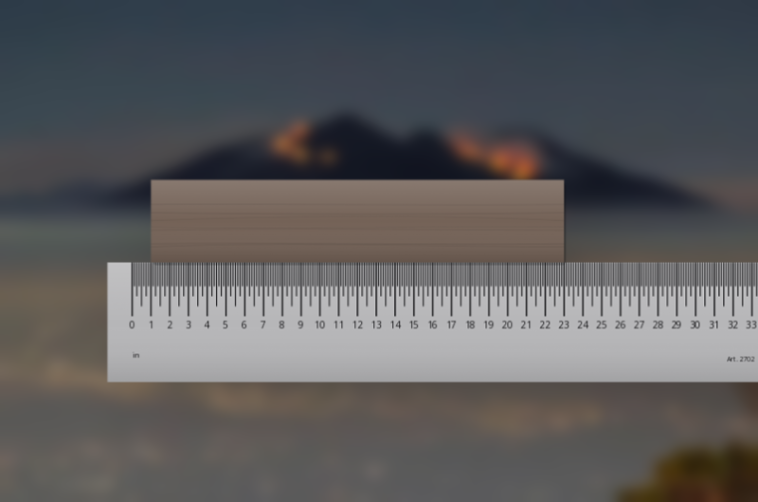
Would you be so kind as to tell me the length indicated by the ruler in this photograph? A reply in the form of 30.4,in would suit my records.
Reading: 22,in
